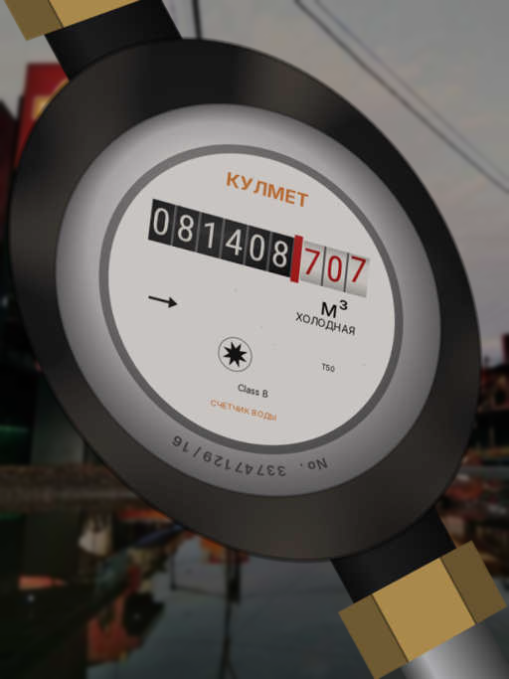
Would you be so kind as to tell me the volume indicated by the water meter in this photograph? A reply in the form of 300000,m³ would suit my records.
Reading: 81408.707,m³
